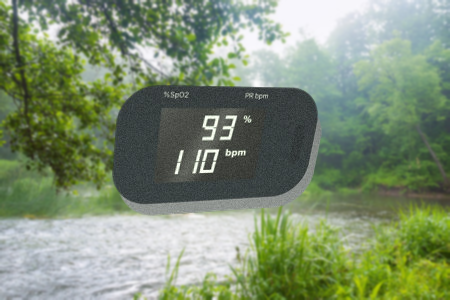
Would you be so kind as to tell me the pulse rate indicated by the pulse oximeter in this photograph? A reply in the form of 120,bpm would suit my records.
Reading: 110,bpm
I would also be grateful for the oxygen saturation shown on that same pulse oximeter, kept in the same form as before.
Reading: 93,%
